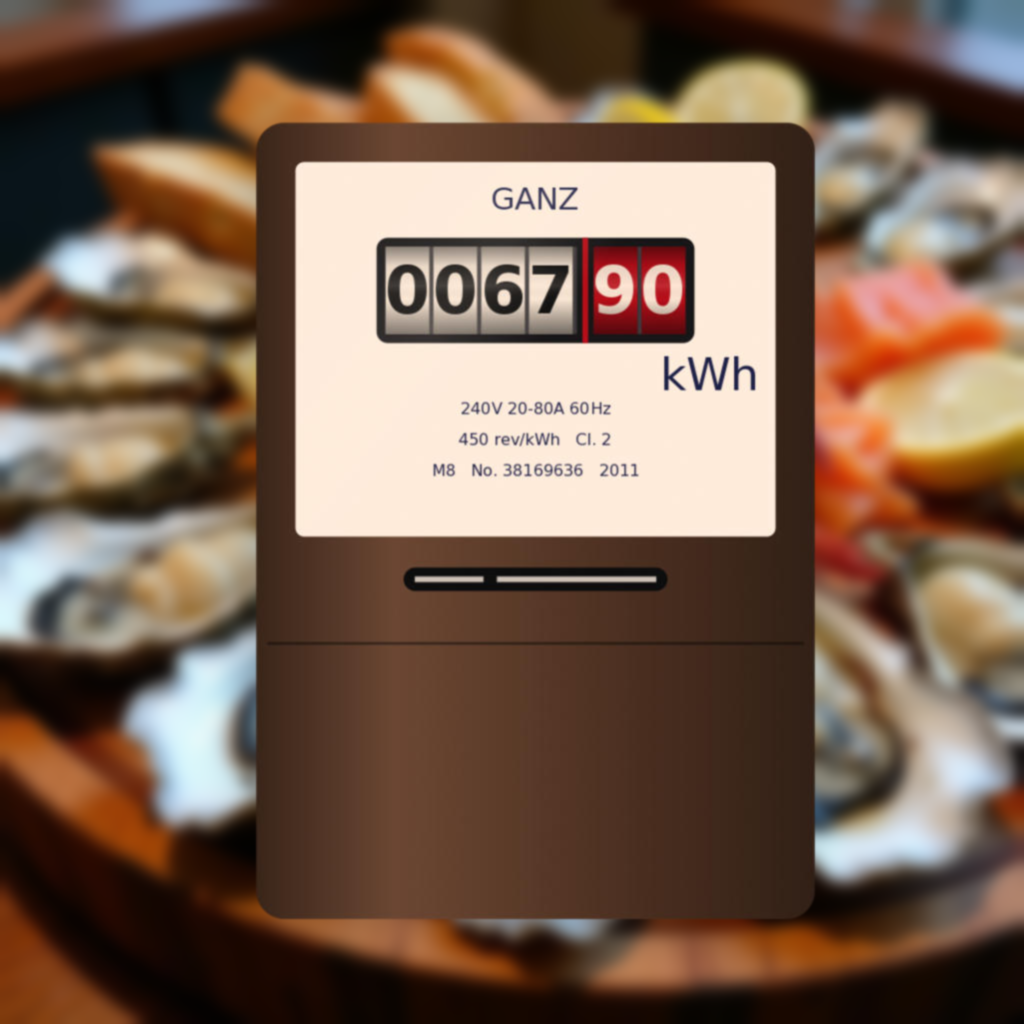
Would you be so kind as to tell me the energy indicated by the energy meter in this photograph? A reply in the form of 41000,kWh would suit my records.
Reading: 67.90,kWh
